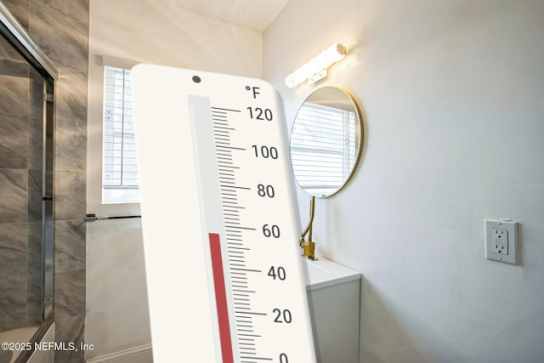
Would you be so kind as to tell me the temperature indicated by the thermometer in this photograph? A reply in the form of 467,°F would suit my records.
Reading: 56,°F
